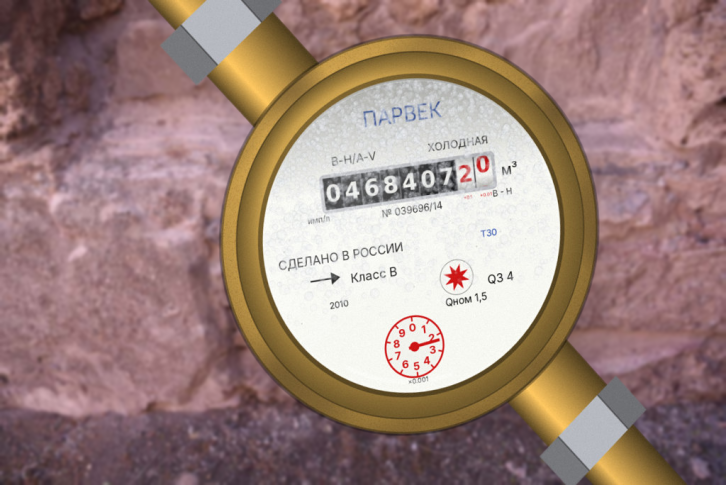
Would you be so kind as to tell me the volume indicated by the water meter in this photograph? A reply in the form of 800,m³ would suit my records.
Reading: 468407.202,m³
